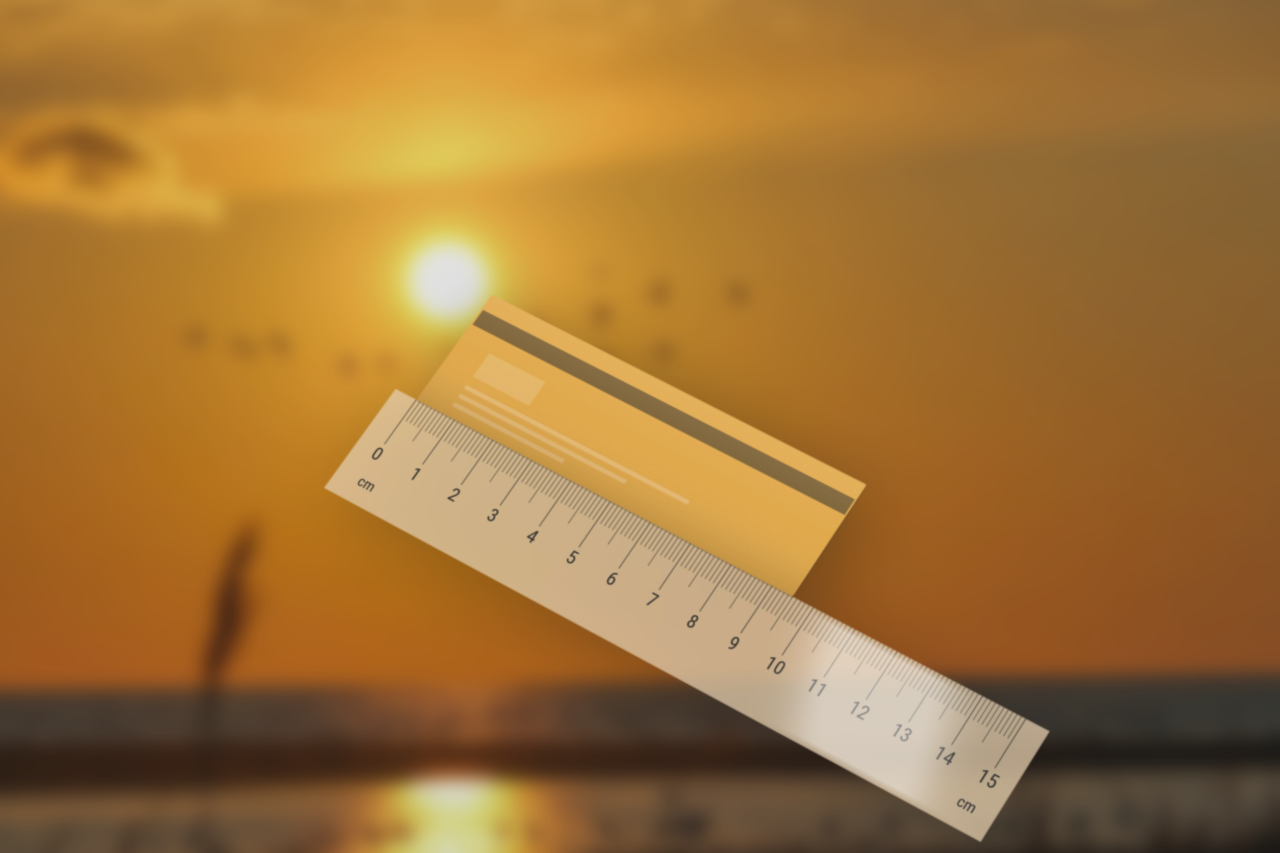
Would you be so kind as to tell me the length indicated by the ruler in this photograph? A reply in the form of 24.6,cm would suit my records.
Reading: 9.5,cm
